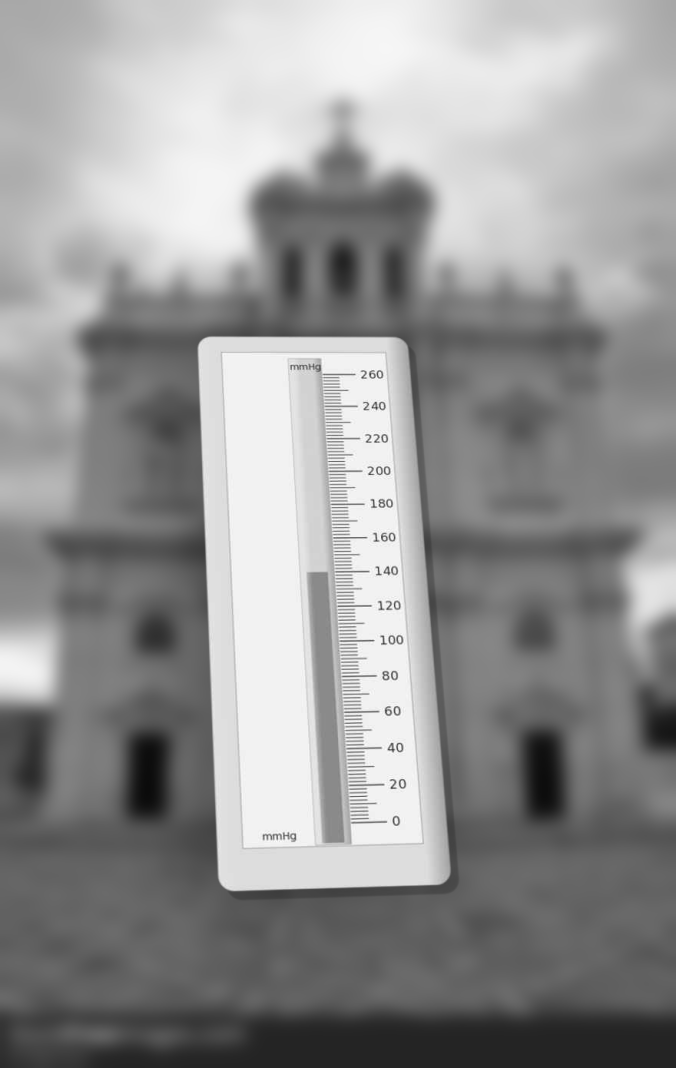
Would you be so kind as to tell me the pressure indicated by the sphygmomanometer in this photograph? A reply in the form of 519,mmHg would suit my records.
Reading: 140,mmHg
